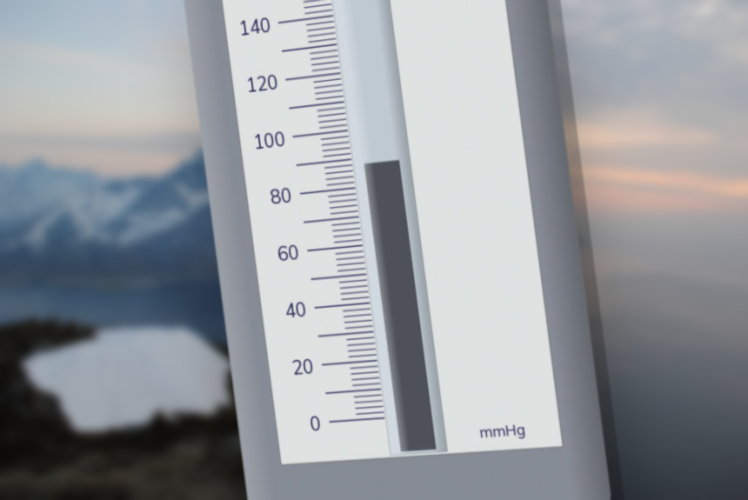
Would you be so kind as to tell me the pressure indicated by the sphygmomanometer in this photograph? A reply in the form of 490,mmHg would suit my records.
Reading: 88,mmHg
